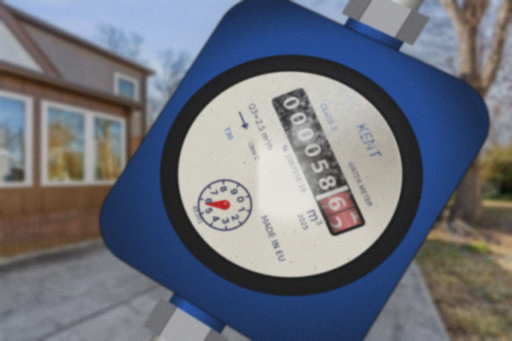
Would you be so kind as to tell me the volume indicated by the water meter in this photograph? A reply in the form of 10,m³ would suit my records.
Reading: 58.615,m³
